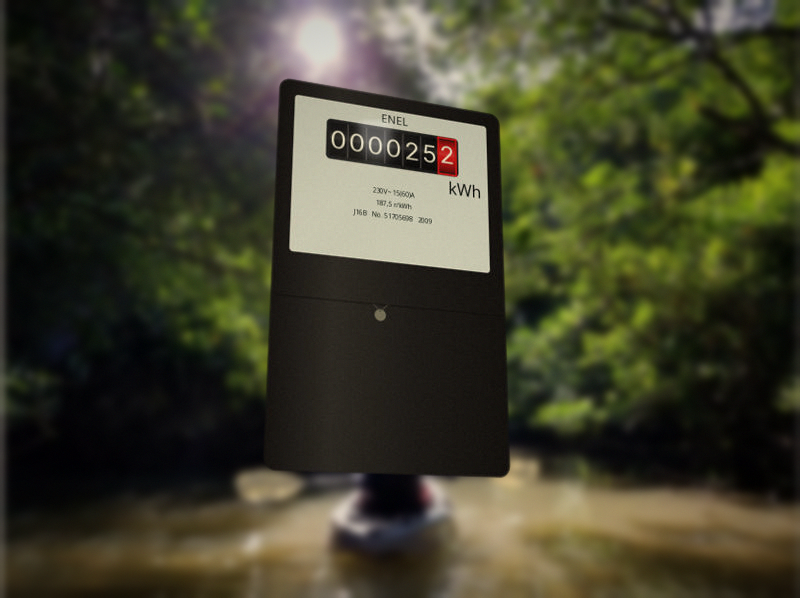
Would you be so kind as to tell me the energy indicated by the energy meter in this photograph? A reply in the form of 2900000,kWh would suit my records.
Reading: 25.2,kWh
